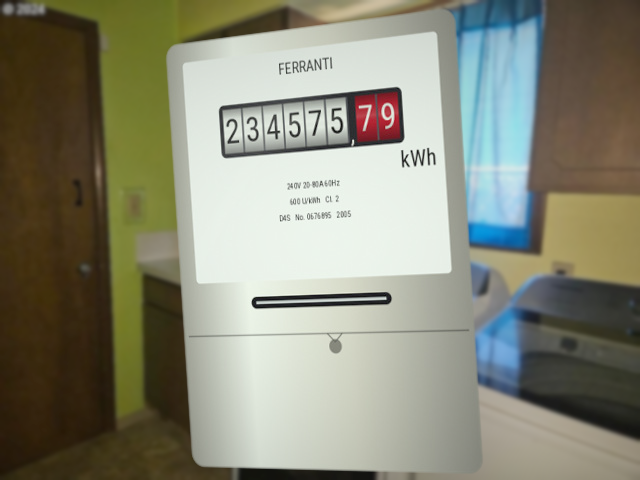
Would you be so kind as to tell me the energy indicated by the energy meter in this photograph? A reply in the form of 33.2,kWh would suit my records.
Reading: 234575.79,kWh
